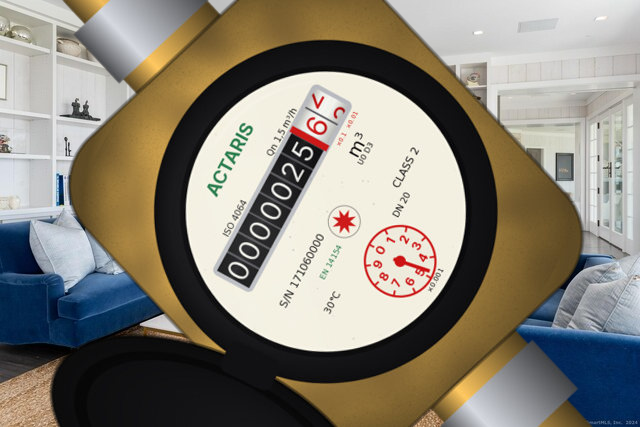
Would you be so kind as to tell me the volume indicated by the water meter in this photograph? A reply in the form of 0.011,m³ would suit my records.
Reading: 25.624,m³
